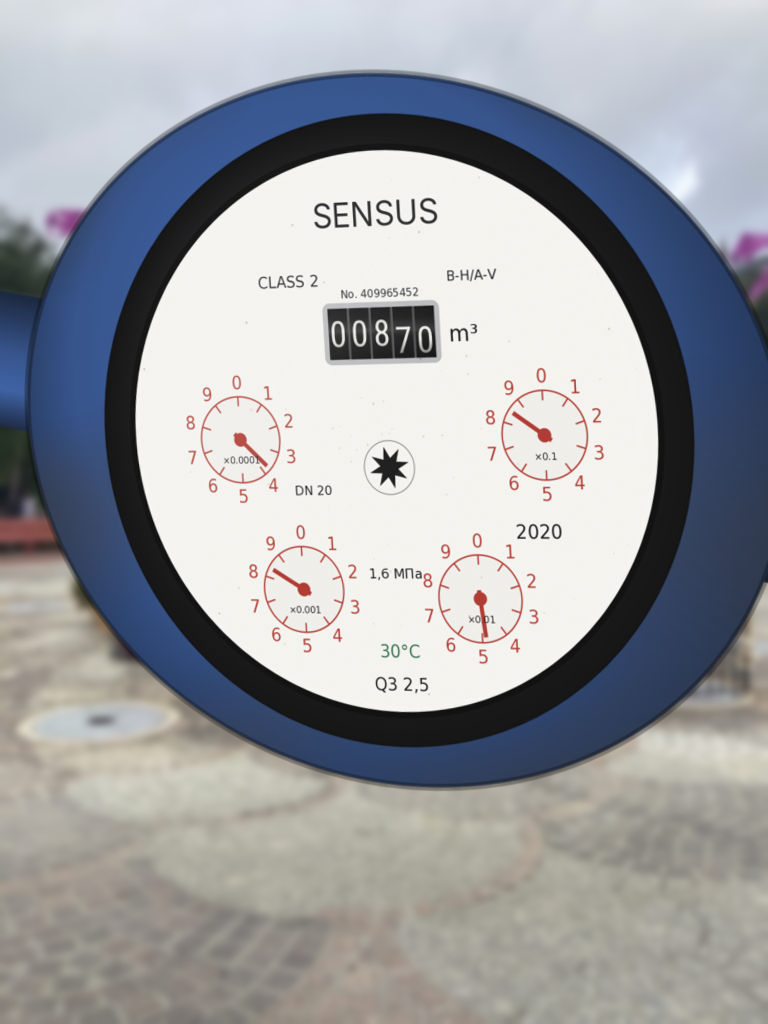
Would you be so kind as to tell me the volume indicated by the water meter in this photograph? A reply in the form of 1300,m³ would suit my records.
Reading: 869.8483,m³
